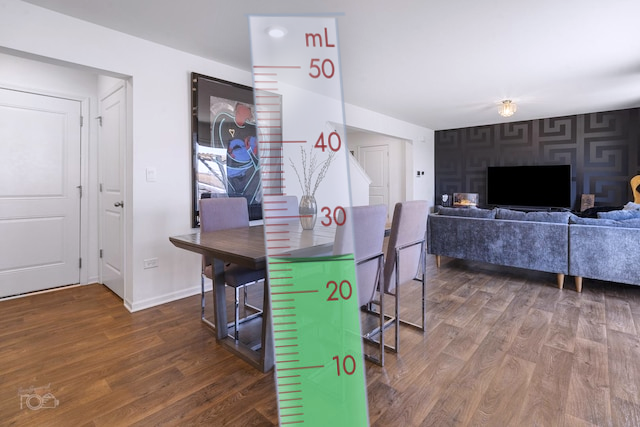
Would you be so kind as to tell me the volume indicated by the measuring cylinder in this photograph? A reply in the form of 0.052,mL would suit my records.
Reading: 24,mL
